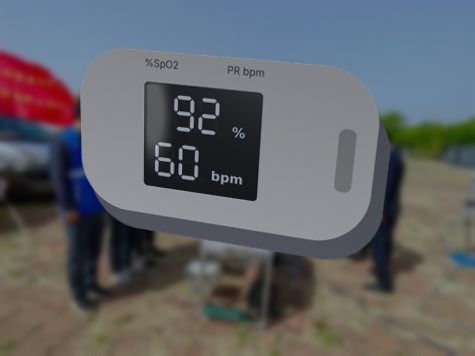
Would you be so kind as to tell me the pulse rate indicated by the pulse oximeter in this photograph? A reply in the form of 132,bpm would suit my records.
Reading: 60,bpm
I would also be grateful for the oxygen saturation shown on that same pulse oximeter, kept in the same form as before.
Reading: 92,%
